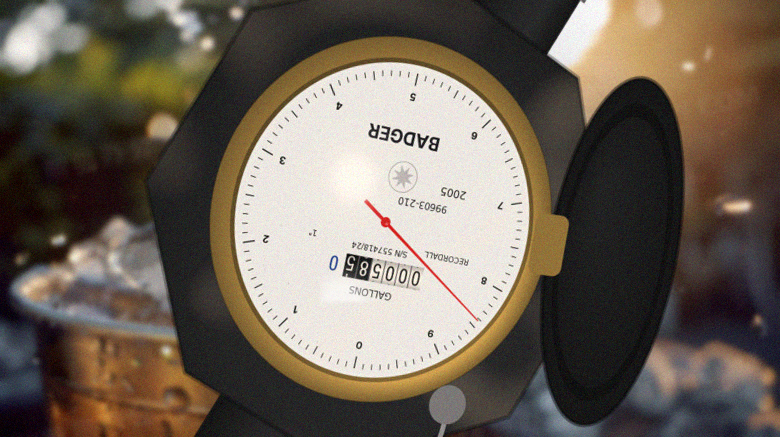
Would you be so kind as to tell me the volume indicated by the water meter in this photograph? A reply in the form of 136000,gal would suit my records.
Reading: 5848.4,gal
